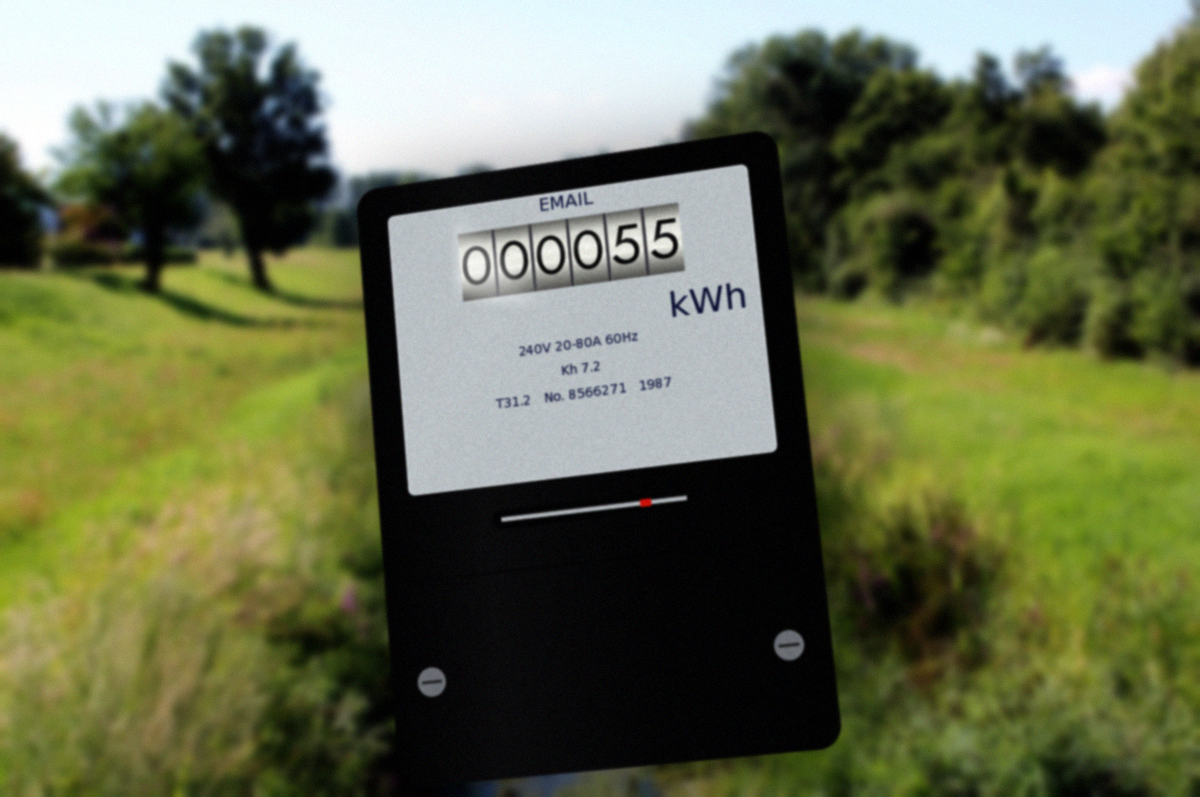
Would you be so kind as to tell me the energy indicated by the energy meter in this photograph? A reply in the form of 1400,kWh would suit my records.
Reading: 55,kWh
